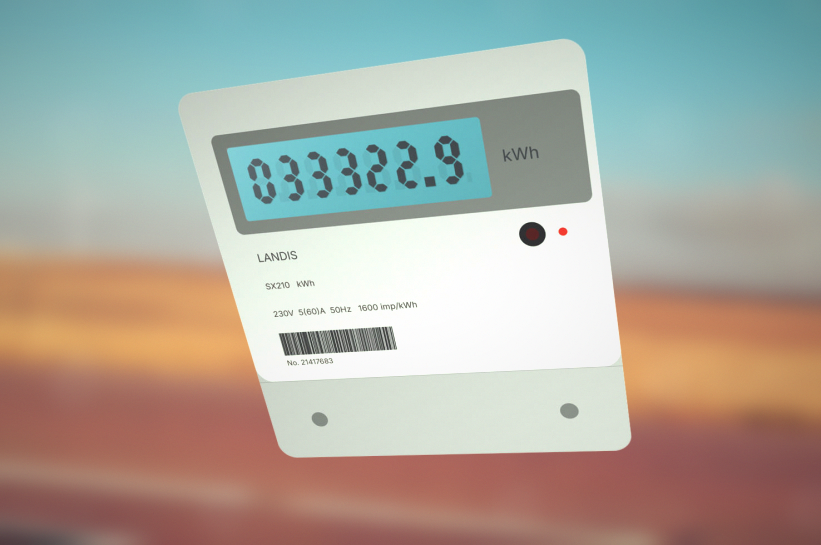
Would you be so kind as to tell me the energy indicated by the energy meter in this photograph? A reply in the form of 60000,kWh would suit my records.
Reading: 33322.9,kWh
